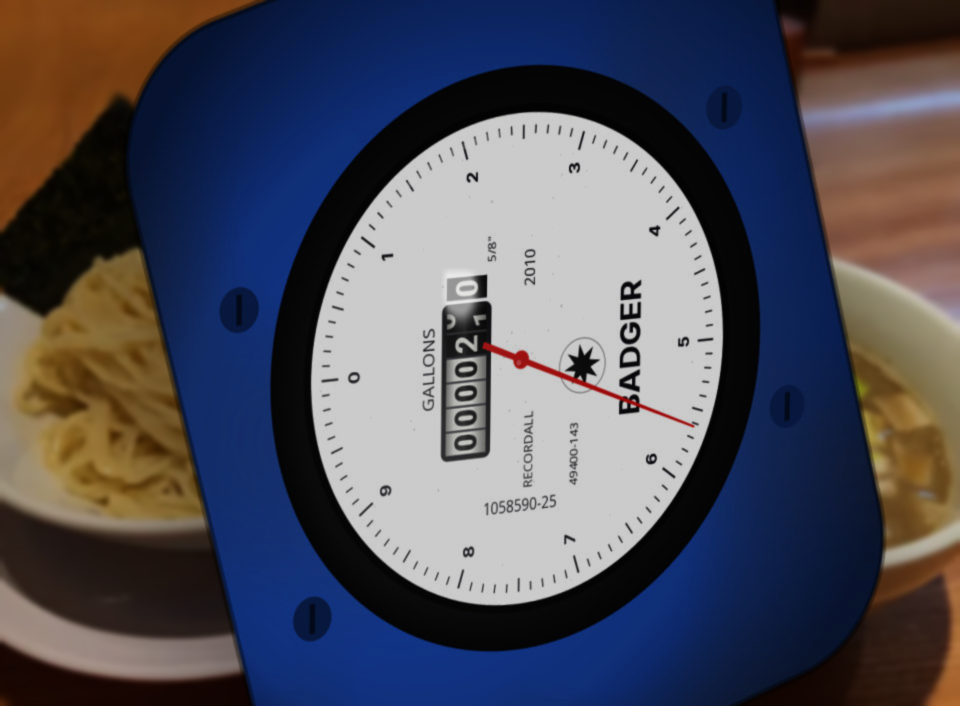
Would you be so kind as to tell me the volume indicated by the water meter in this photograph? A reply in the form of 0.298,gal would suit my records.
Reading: 205.6,gal
